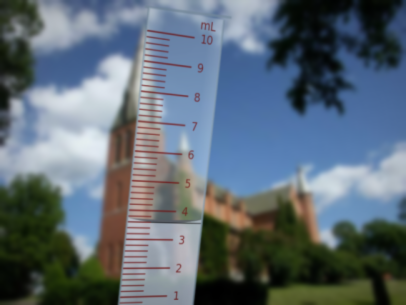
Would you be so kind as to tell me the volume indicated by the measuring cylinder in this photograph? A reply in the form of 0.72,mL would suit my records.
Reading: 3.6,mL
